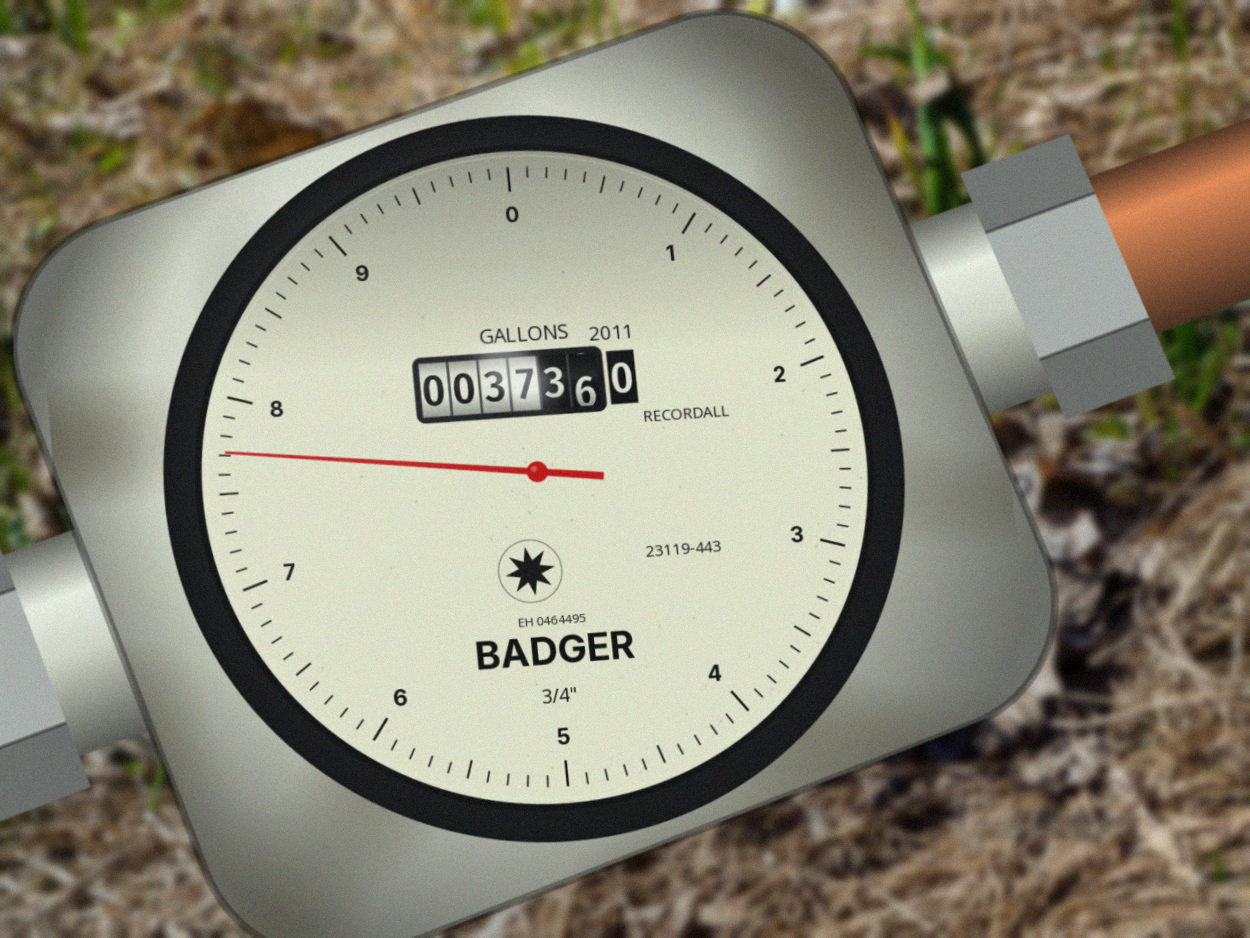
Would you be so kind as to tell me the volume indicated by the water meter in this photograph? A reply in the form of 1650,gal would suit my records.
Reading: 37357.7,gal
